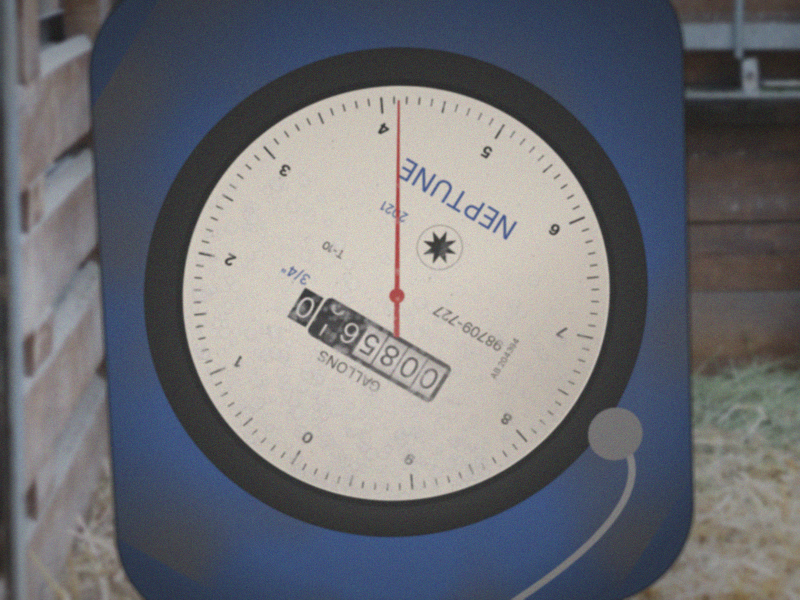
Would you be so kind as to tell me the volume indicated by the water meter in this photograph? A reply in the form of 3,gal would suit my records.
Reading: 85614.1,gal
